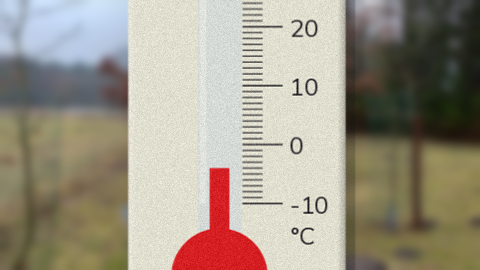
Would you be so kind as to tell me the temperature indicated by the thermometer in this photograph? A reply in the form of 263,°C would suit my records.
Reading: -4,°C
